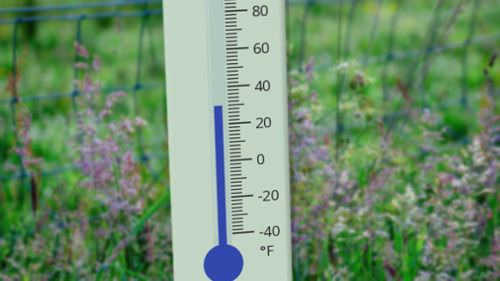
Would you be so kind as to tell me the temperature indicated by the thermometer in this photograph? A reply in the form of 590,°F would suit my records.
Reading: 30,°F
